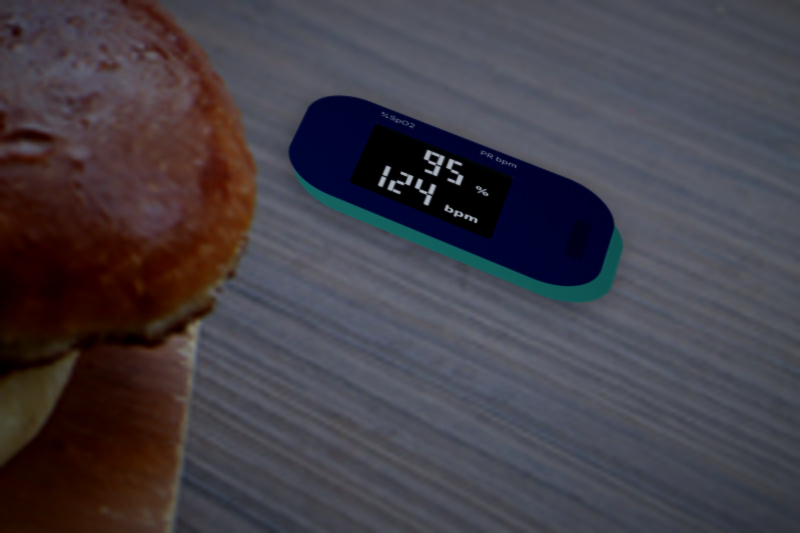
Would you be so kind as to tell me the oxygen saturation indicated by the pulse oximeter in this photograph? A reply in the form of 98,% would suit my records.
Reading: 95,%
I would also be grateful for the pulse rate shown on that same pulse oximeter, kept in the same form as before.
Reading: 124,bpm
